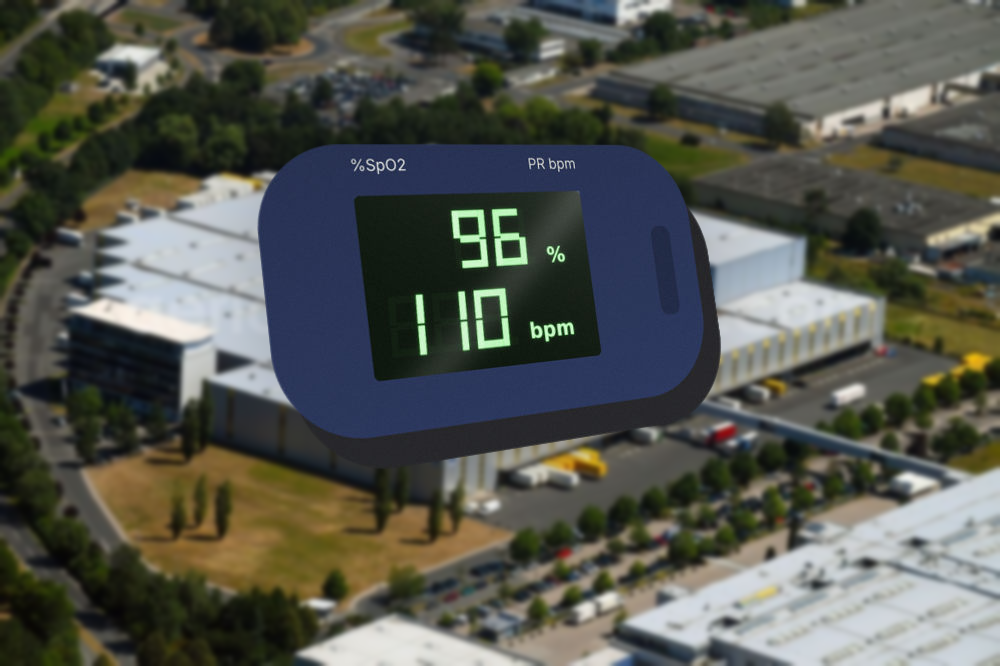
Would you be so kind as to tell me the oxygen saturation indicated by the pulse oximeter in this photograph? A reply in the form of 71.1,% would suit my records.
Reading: 96,%
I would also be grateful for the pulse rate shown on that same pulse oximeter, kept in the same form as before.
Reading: 110,bpm
